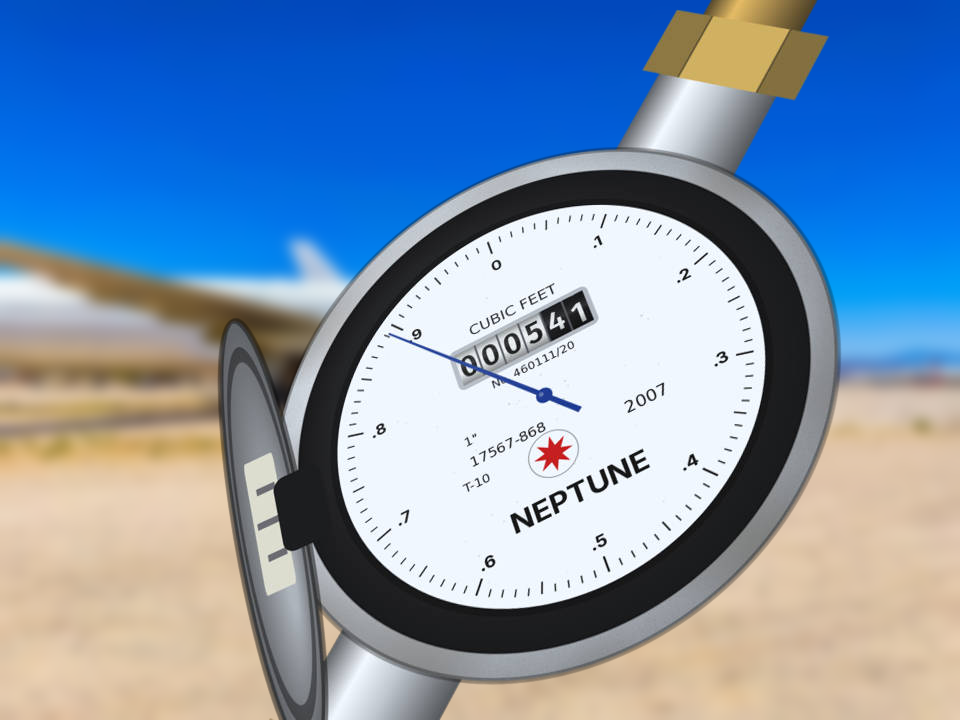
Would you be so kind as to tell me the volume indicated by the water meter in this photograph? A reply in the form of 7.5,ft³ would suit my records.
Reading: 540.89,ft³
